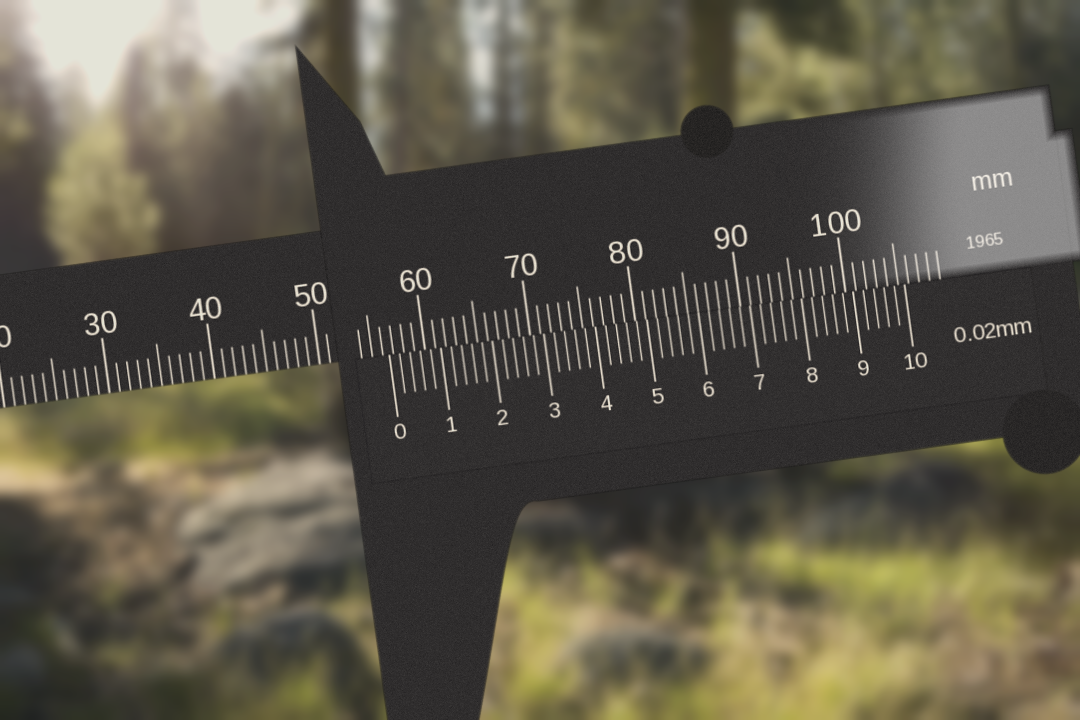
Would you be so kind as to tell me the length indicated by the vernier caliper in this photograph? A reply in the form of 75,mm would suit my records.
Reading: 56.6,mm
